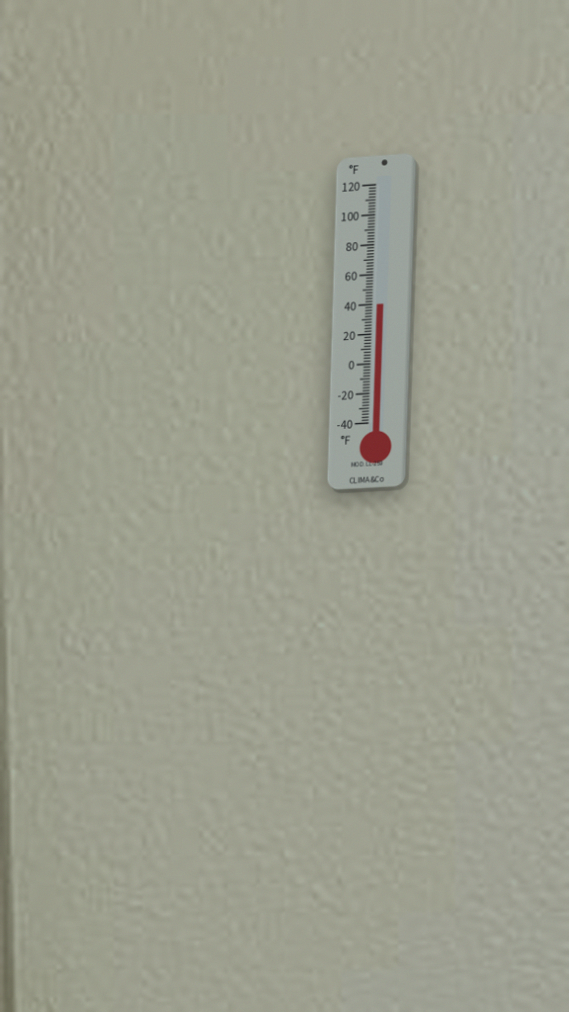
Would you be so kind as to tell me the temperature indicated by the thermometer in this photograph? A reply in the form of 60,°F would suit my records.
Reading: 40,°F
